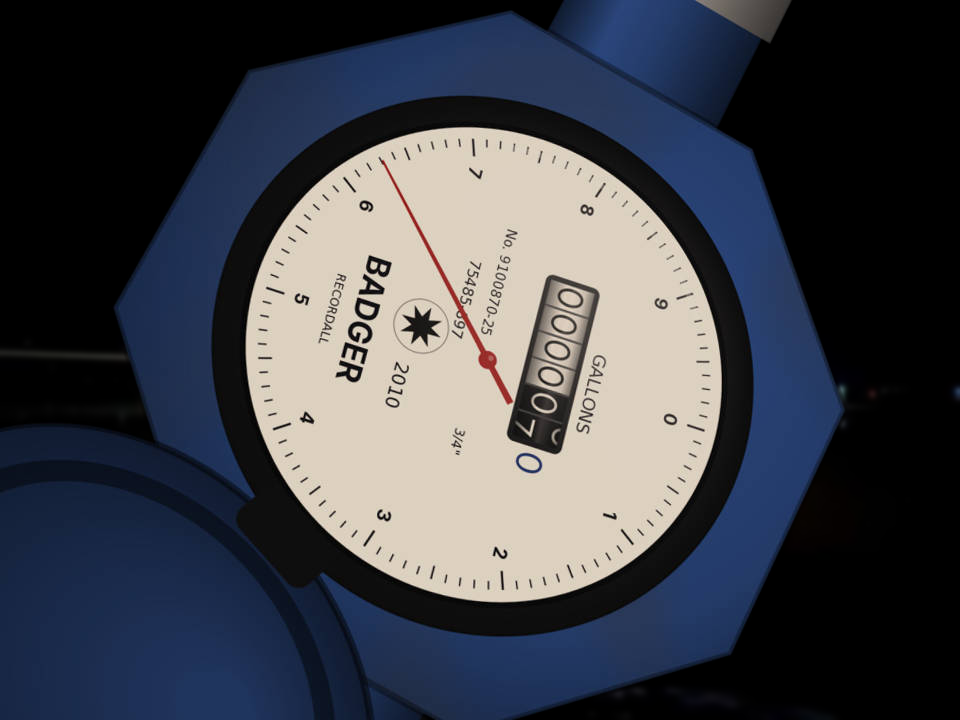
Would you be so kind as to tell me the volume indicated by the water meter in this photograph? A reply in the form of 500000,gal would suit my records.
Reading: 66.3,gal
